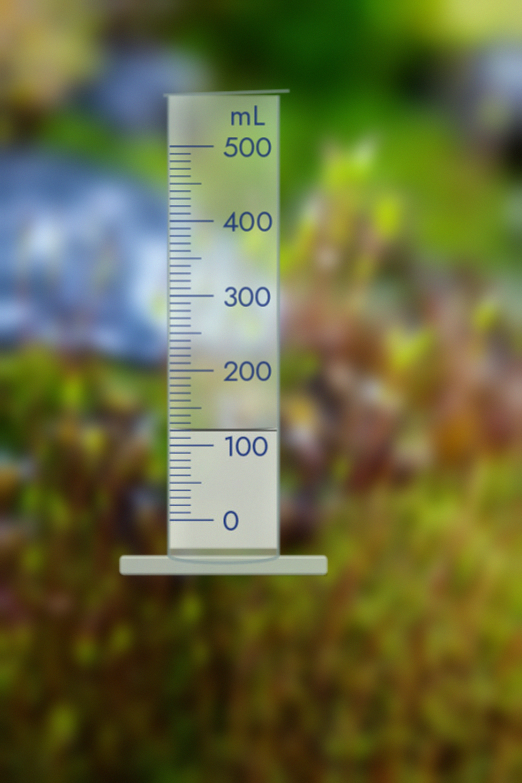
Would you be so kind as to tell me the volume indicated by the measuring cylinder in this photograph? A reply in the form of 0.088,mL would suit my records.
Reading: 120,mL
